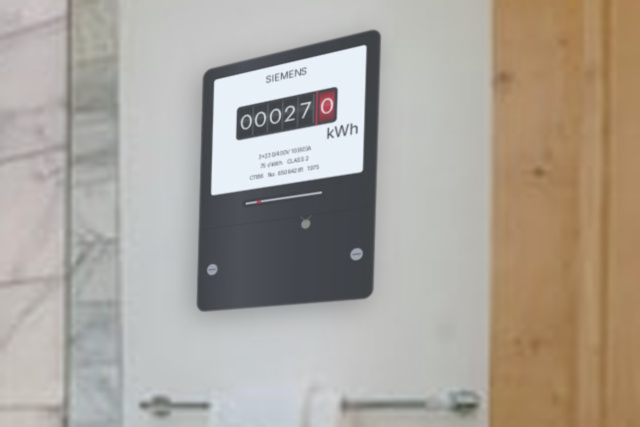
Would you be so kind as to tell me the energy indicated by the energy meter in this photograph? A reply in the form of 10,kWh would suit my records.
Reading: 27.0,kWh
